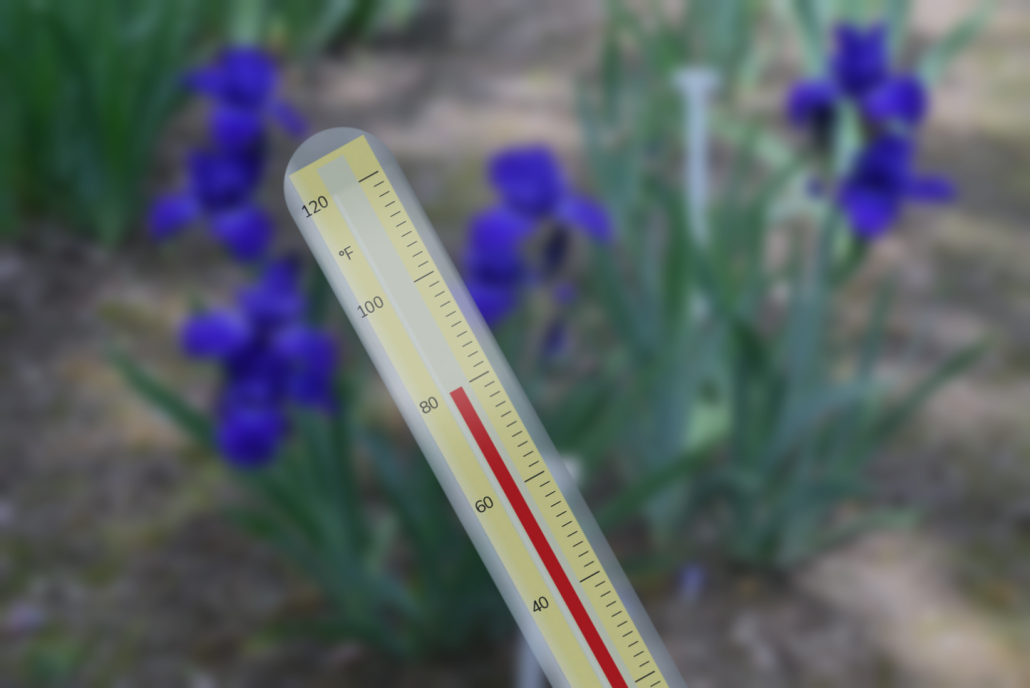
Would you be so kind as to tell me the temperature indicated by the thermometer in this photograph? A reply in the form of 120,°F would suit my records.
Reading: 80,°F
